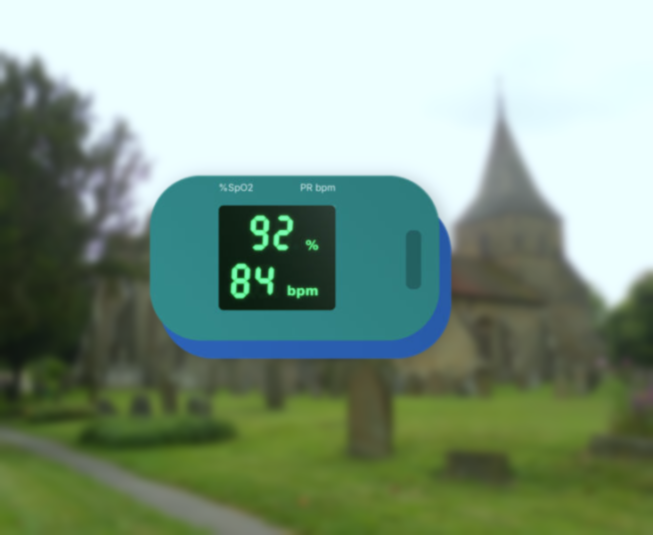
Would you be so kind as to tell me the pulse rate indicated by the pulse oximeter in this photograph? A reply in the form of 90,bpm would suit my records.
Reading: 84,bpm
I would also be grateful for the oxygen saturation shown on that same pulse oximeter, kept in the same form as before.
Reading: 92,%
